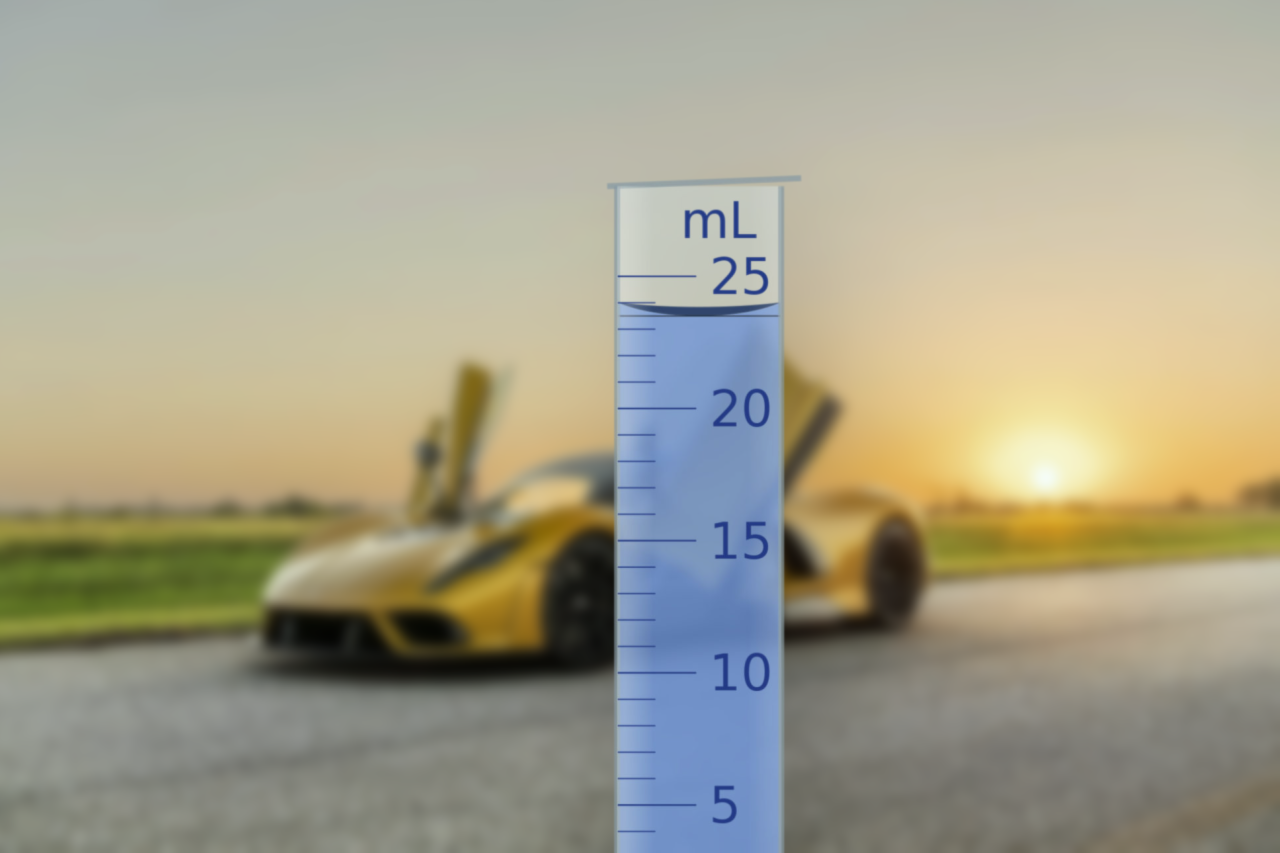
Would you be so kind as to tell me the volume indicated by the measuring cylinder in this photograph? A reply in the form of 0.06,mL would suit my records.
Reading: 23.5,mL
